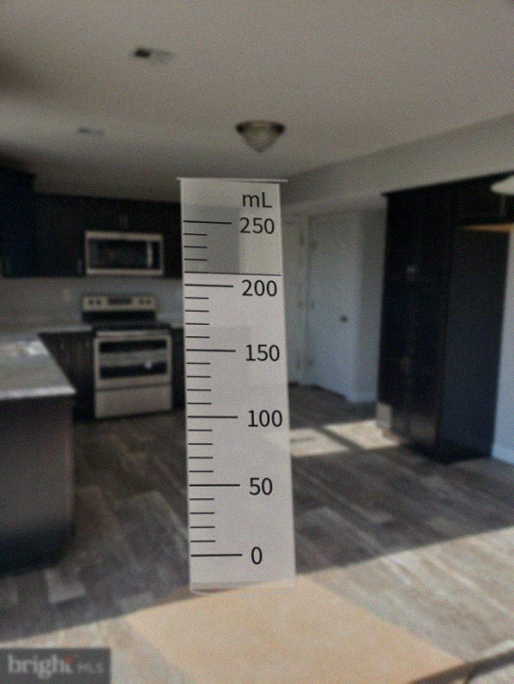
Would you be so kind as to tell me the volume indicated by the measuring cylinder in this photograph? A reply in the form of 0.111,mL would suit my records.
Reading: 210,mL
